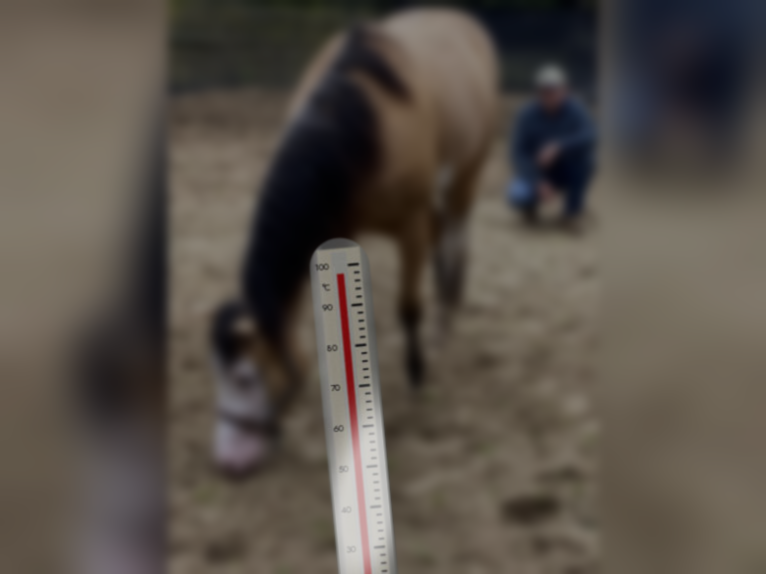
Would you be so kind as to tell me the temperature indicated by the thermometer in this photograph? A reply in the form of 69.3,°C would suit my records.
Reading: 98,°C
